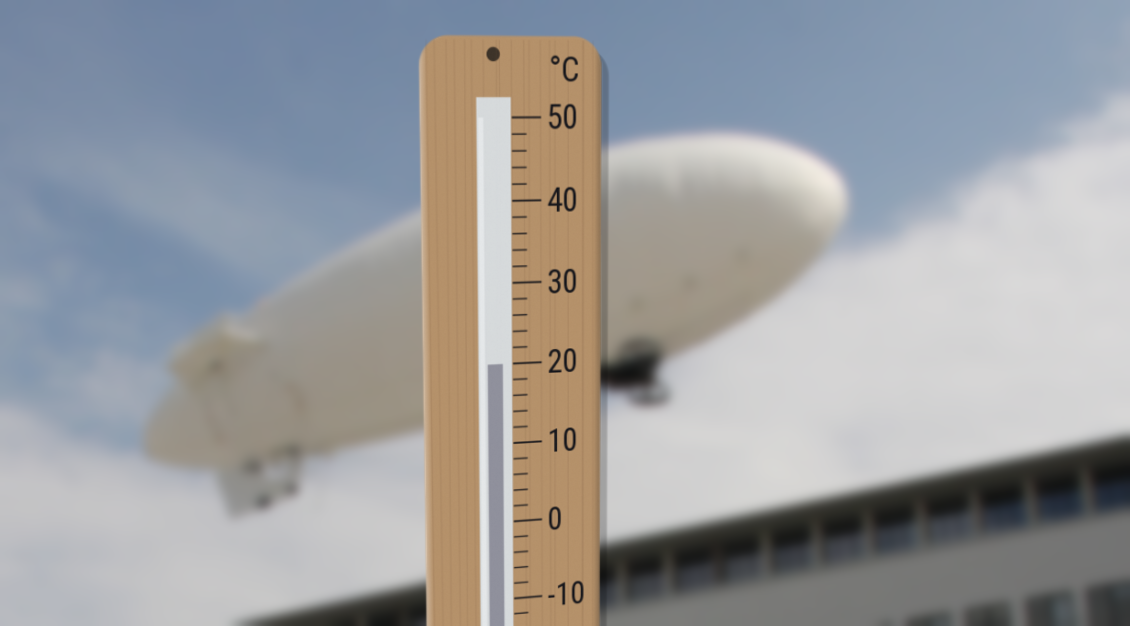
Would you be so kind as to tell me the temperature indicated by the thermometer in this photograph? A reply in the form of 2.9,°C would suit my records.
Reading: 20,°C
